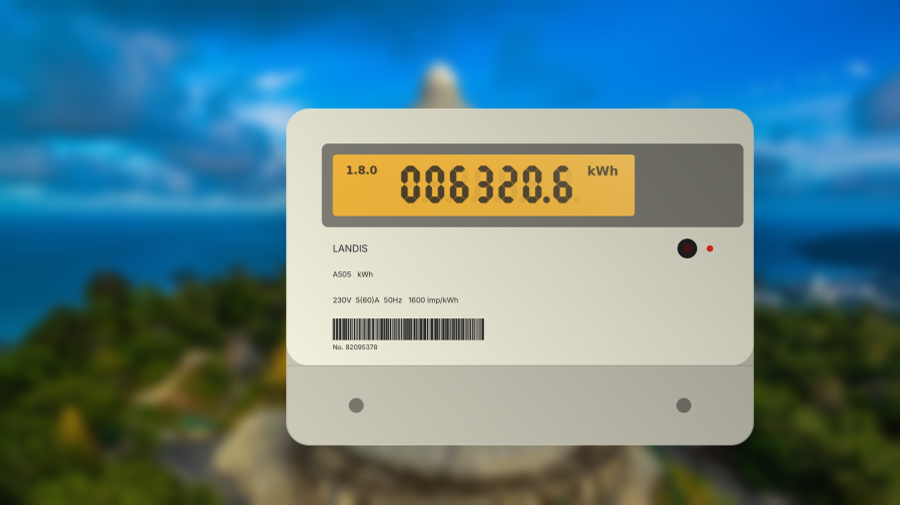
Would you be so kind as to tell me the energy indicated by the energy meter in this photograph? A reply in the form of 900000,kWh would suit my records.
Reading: 6320.6,kWh
